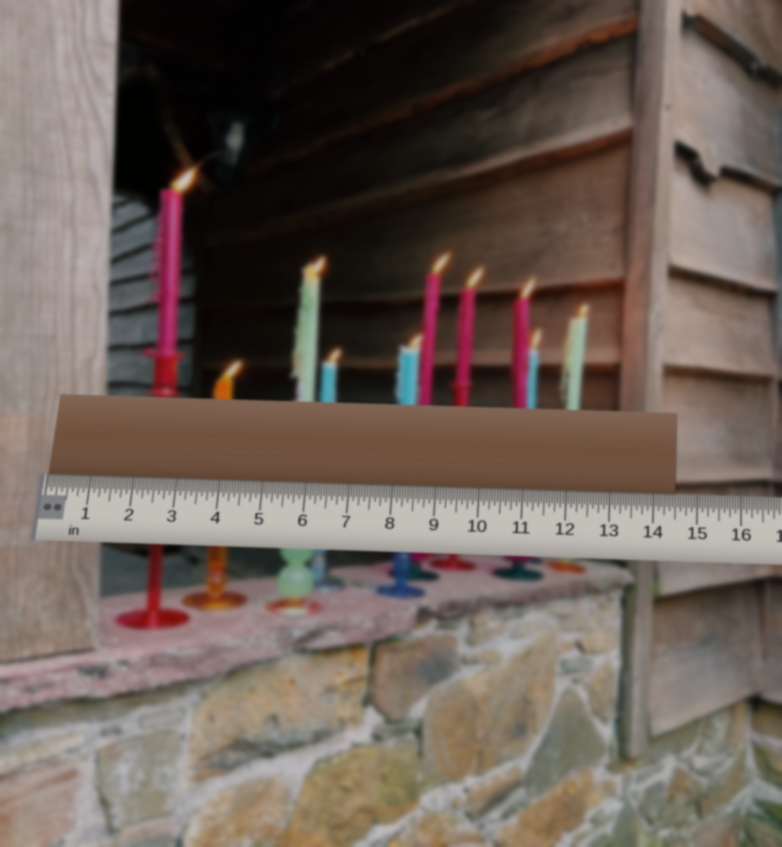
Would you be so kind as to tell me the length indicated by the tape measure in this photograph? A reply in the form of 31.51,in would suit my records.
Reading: 14.5,in
